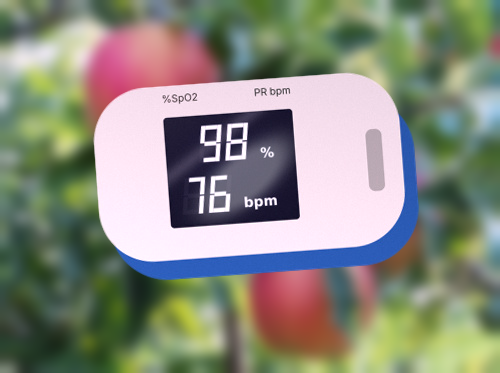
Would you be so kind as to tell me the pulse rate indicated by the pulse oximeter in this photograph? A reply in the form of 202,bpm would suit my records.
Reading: 76,bpm
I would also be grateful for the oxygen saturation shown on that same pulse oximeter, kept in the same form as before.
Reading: 98,%
